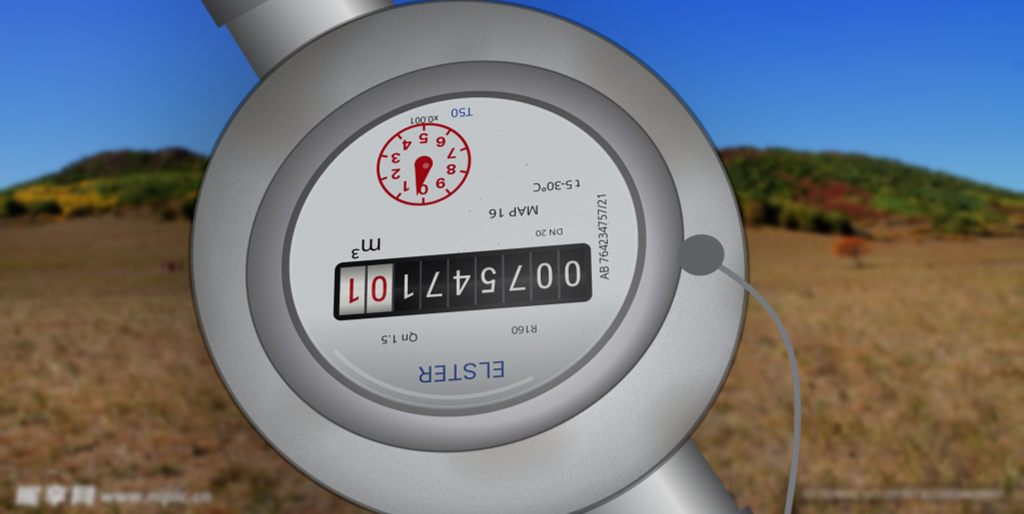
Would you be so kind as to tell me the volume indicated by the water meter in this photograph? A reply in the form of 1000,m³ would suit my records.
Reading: 75471.010,m³
